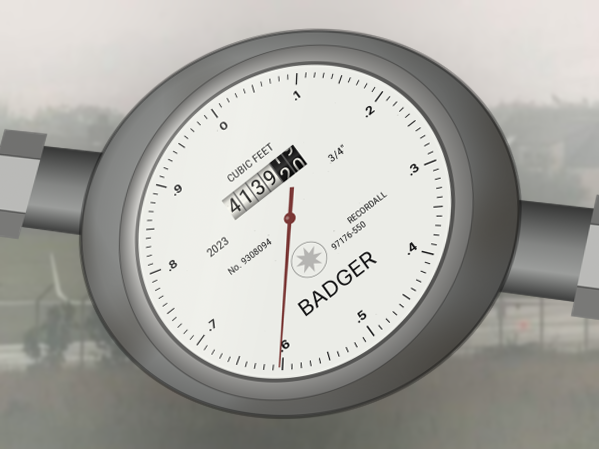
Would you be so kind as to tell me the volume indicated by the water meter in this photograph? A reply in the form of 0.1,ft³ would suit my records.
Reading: 413919.60,ft³
